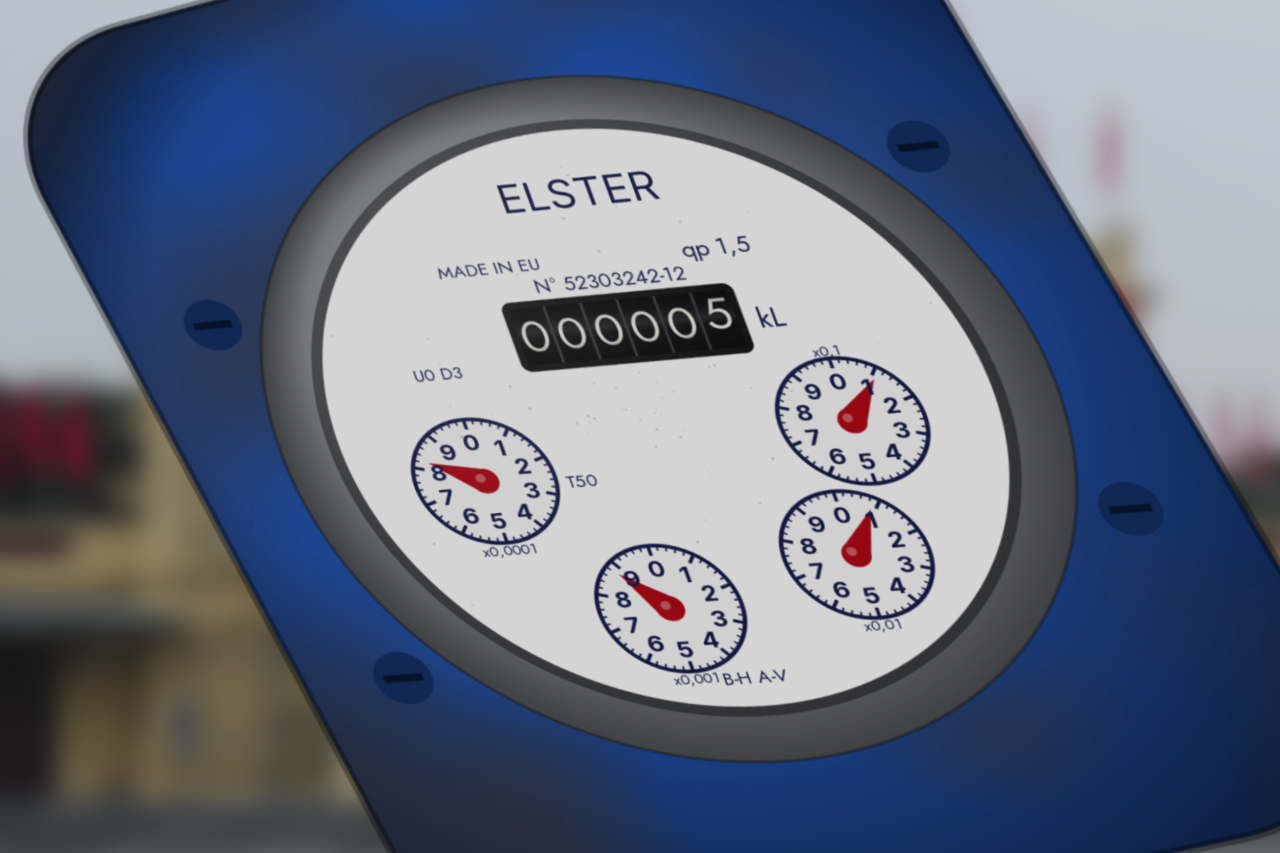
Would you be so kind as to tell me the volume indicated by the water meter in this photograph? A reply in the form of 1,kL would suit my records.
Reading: 5.1088,kL
